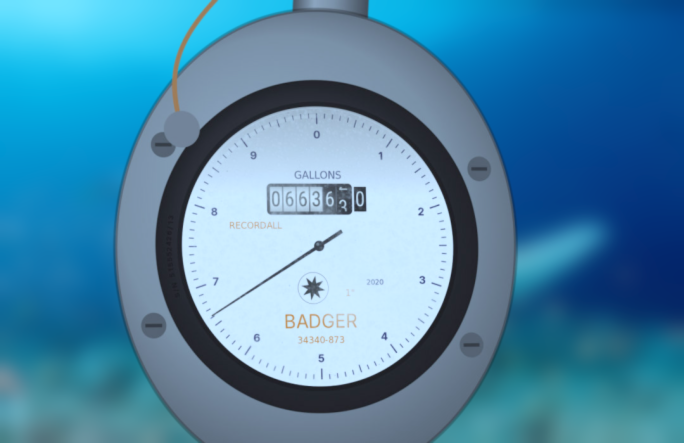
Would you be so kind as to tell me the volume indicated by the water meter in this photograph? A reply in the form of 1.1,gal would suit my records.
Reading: 663626.6,gal
